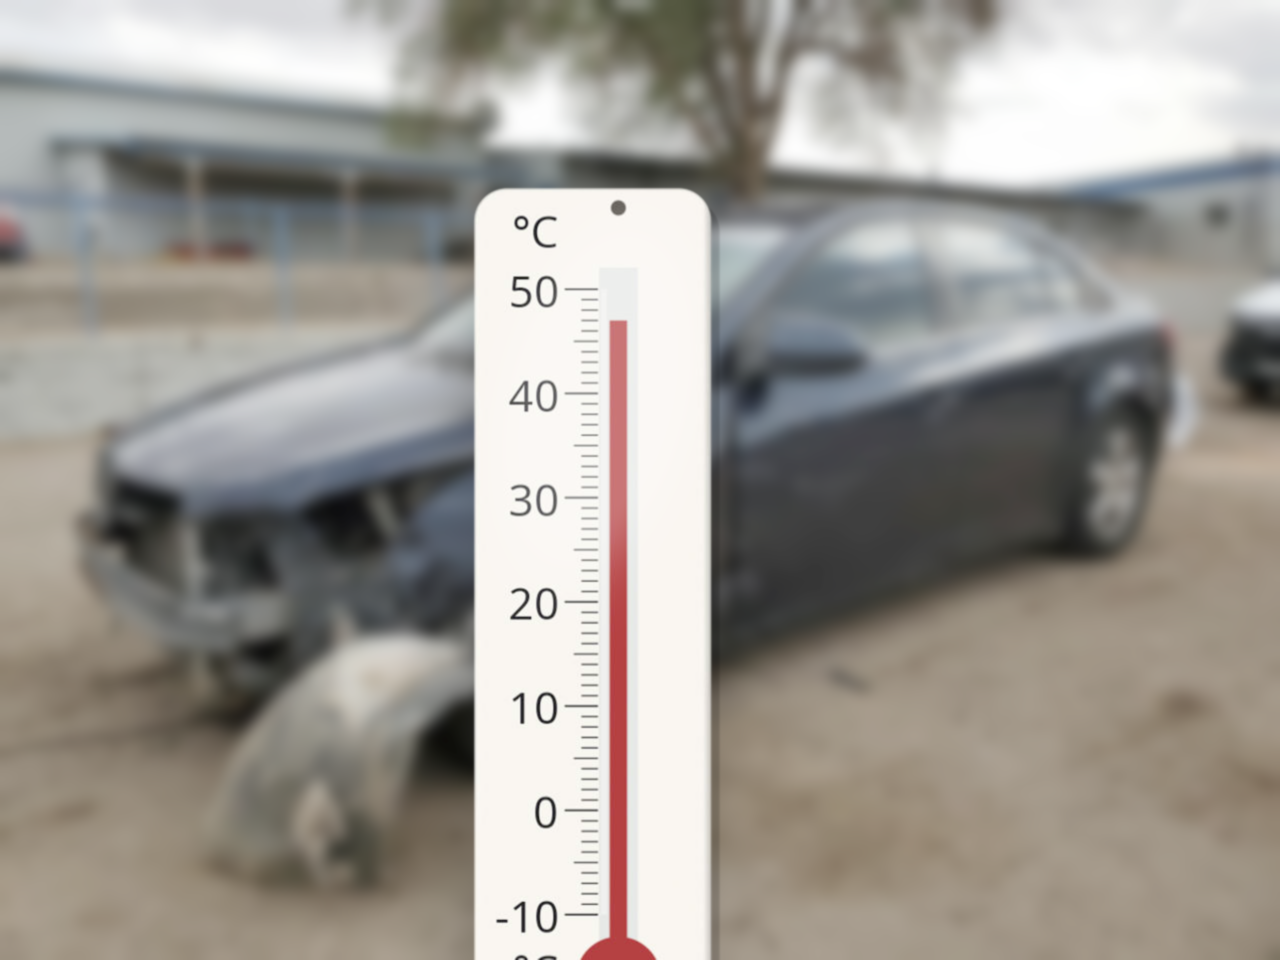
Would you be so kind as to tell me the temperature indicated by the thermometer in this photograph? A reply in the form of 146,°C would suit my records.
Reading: 47,°C
